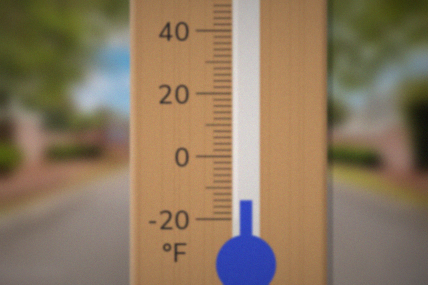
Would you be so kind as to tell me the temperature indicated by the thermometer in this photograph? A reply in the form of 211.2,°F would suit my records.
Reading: -14,°F
